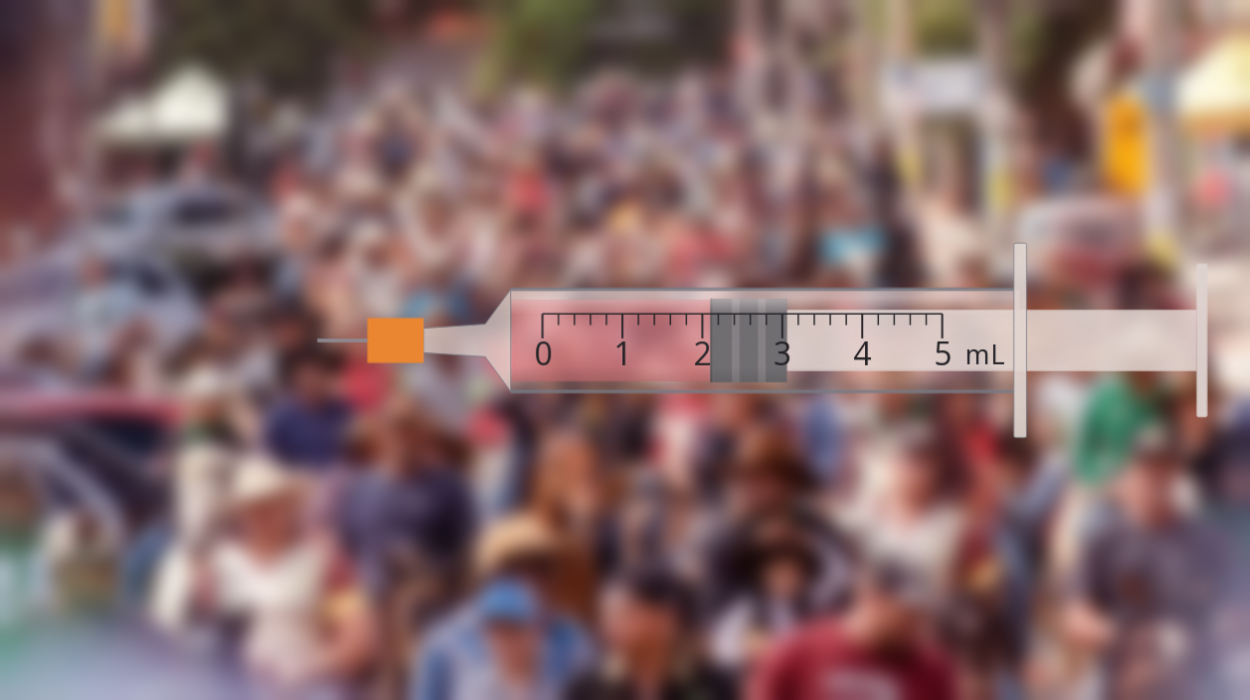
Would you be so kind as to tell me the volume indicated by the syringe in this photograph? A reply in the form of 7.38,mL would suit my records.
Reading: 2.1,mL
